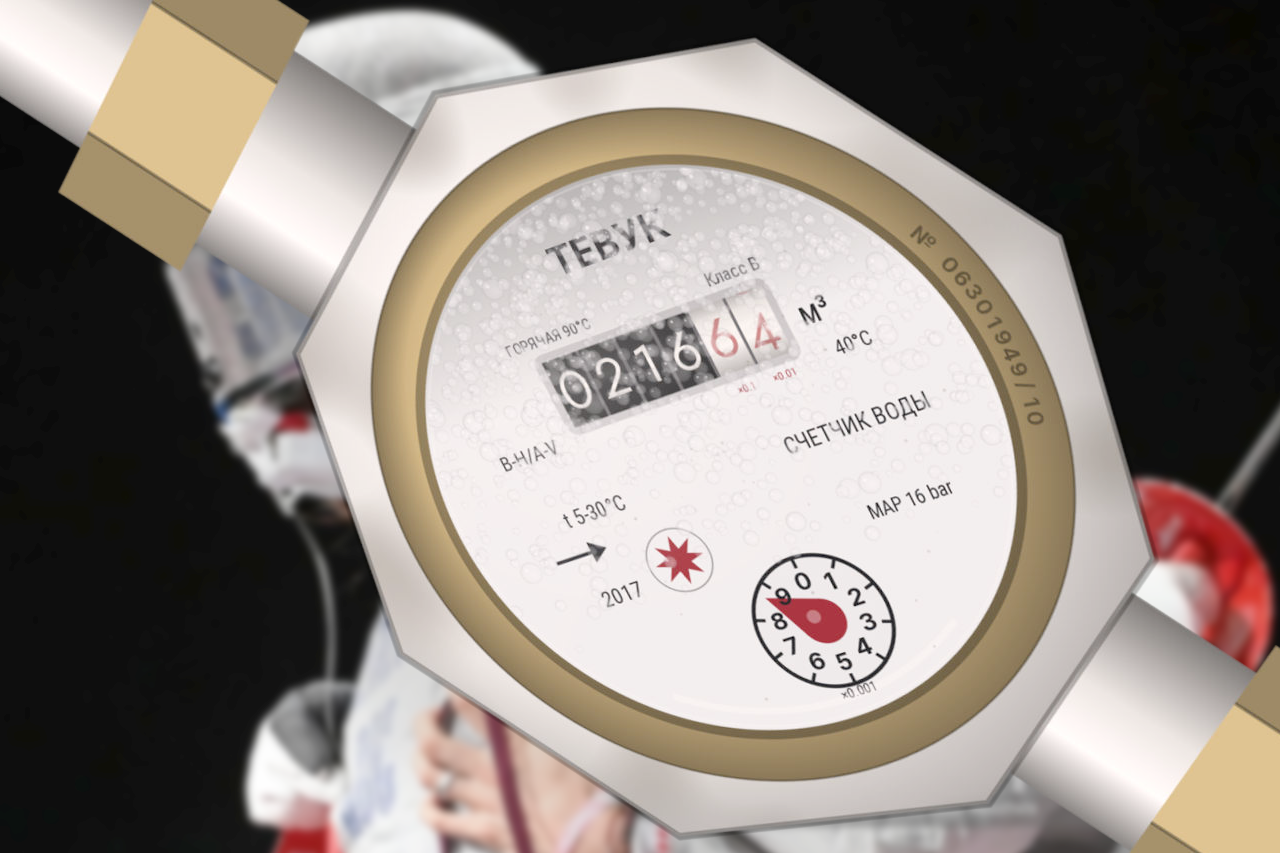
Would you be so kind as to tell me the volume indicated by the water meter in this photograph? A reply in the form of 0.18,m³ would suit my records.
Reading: 216.638,m³
